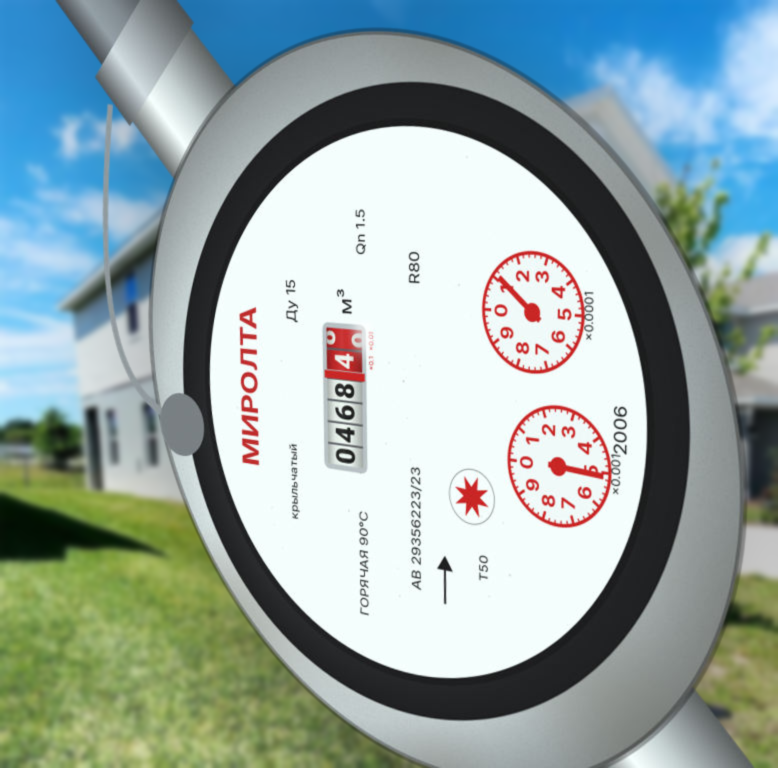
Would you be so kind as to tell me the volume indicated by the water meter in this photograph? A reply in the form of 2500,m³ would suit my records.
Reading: 468.4851,m³
